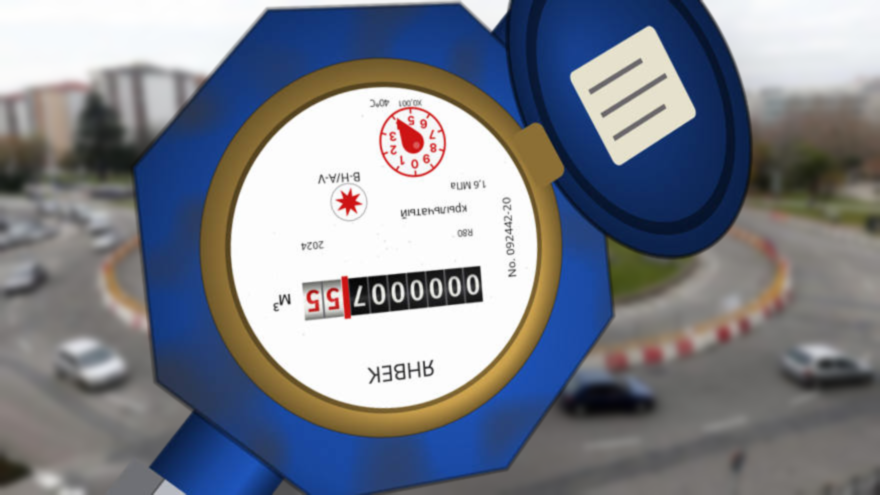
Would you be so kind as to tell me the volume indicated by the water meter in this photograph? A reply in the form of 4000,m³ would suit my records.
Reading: 7.554,m³
